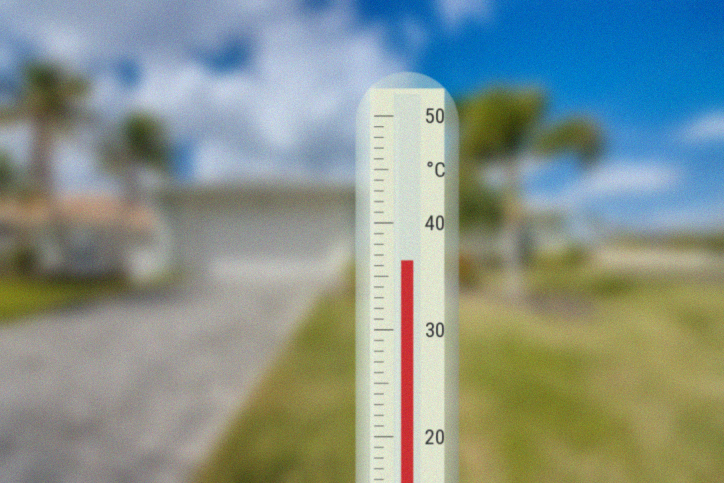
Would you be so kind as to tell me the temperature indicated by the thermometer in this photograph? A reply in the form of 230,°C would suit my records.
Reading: 36.5,°C
